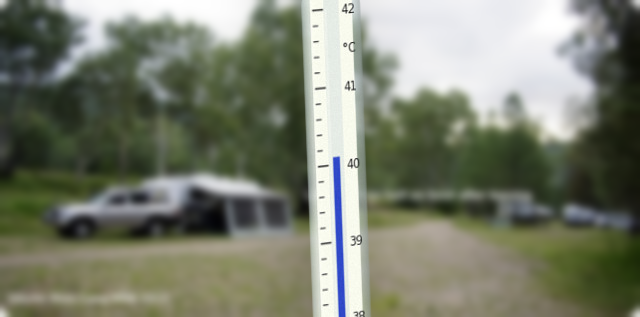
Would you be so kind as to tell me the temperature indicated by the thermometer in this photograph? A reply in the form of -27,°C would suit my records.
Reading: 40.1,°C
